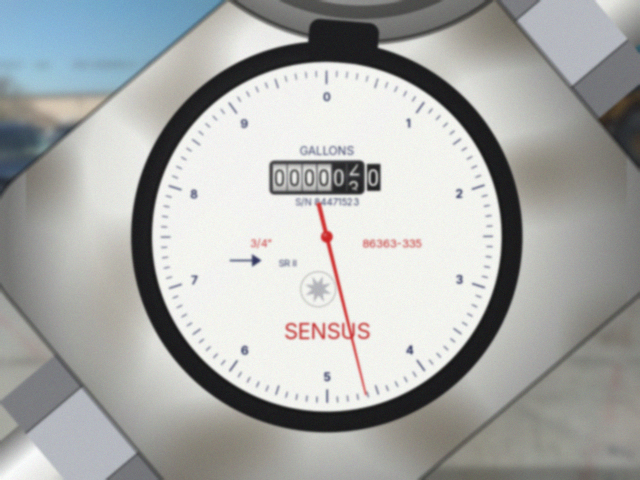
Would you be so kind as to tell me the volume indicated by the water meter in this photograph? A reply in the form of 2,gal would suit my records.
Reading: 24.6,gal
